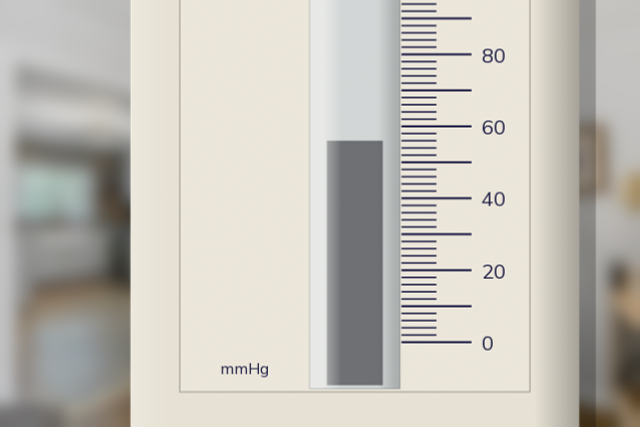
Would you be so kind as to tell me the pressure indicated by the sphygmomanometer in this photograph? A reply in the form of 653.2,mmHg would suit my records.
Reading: 56,mmHg
